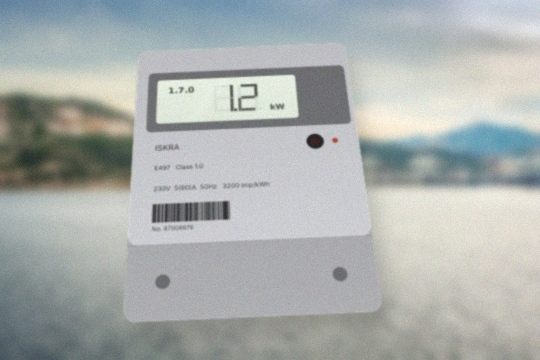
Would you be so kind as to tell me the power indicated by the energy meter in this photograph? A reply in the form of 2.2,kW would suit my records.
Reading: 1.2,kW
